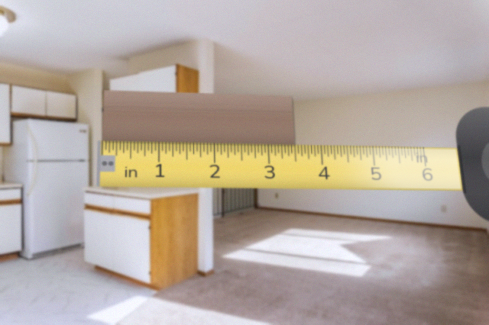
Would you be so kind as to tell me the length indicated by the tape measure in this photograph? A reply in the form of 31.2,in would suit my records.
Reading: 3.5,in
